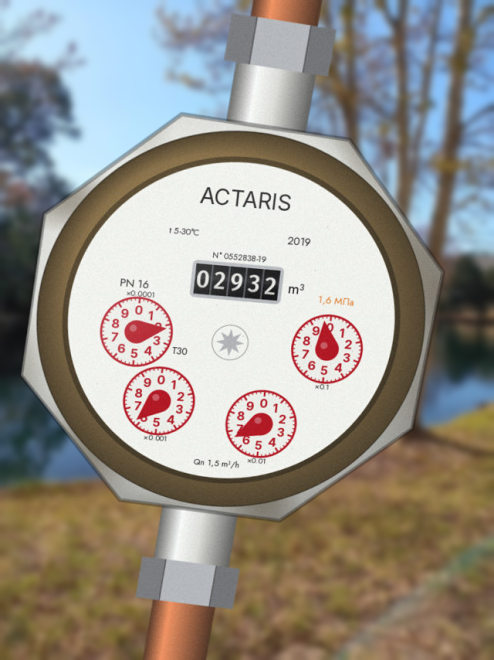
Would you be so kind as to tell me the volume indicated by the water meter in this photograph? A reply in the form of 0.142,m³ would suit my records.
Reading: 2931.9662,m³
